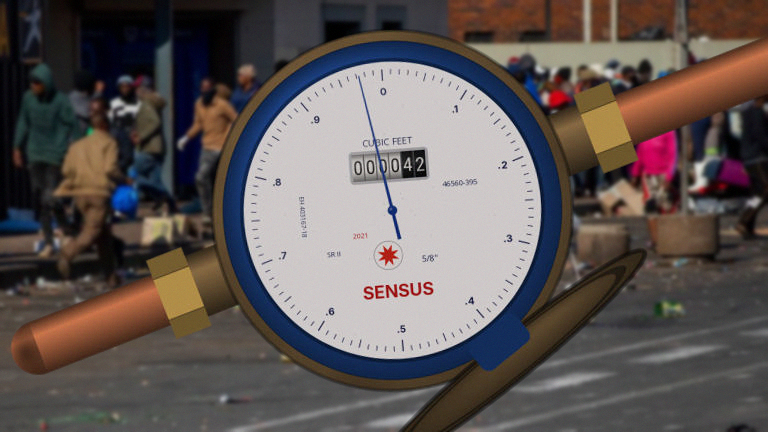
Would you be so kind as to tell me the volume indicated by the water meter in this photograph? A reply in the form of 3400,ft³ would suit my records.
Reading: 41.97,ft³
